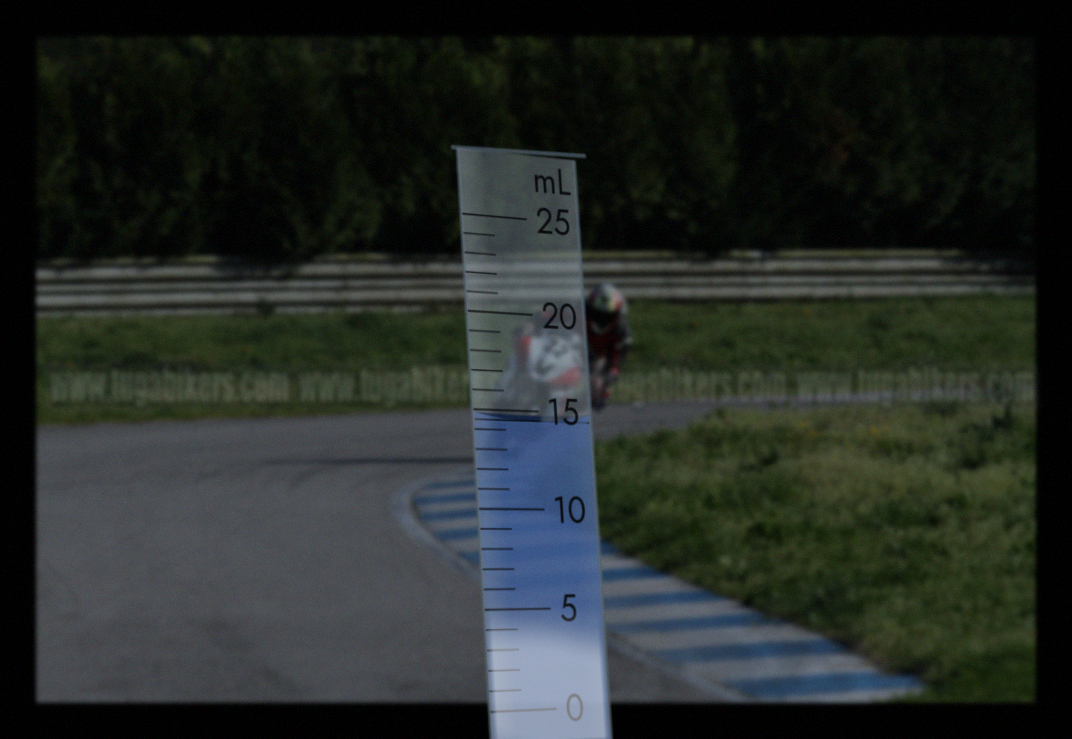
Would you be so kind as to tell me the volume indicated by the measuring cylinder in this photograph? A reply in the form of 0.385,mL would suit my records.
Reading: 14.5,mL
